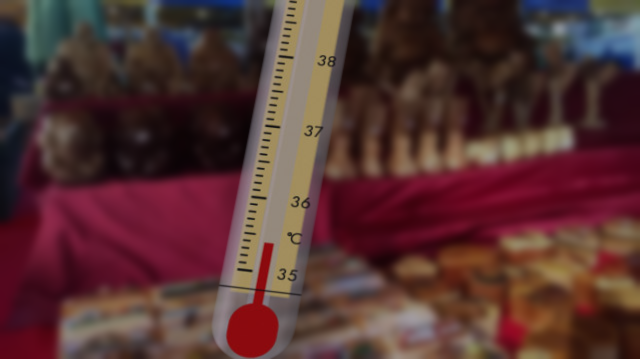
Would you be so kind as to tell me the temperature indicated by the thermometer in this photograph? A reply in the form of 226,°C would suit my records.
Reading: 35.4,°C
